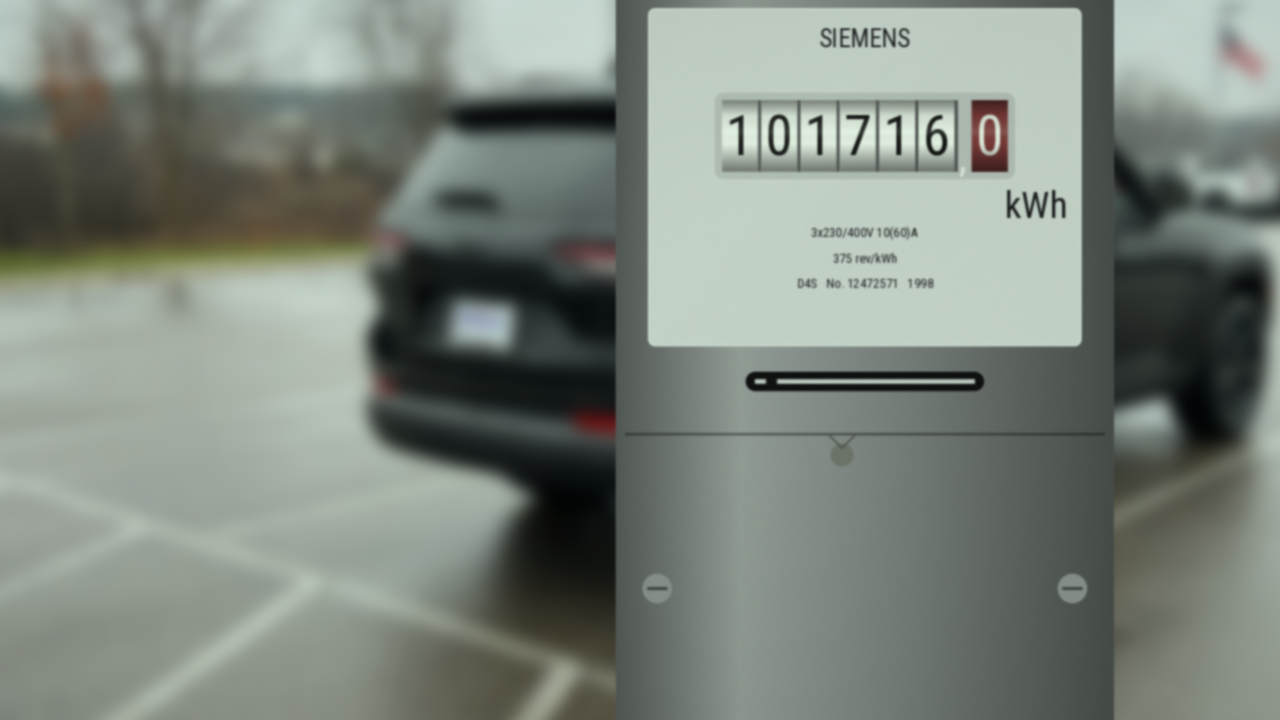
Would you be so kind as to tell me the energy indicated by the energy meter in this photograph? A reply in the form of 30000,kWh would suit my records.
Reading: 101716.0,kWh
